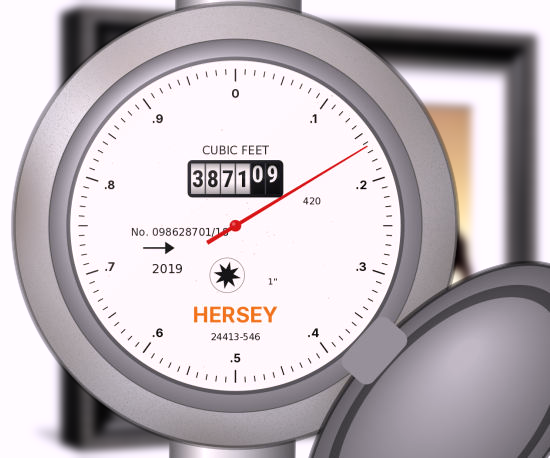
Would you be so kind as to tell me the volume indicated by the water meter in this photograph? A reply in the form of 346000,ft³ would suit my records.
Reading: 387109.16,ft³
